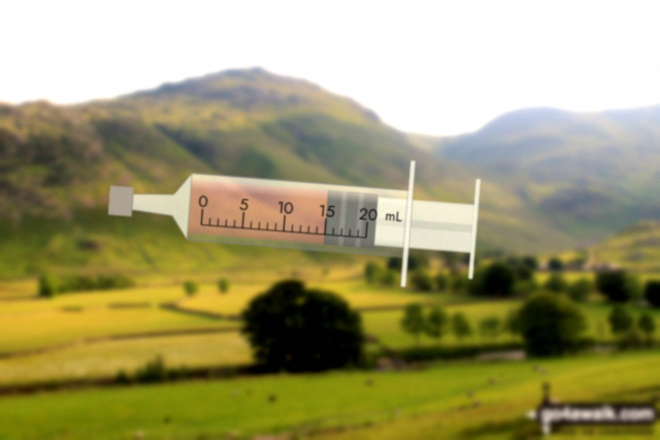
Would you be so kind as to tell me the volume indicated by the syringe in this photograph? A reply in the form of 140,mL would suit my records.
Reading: 15,mL
